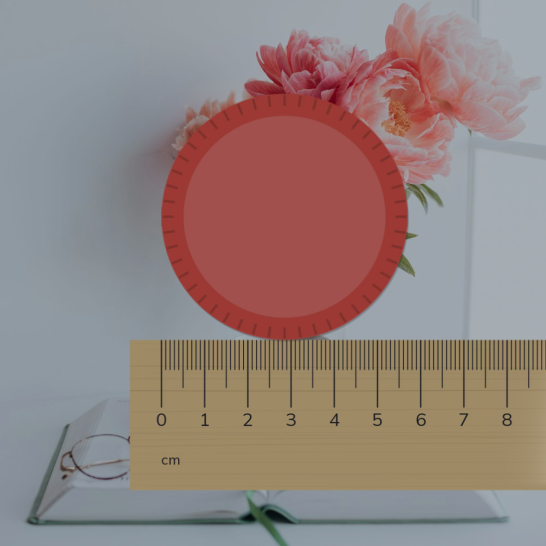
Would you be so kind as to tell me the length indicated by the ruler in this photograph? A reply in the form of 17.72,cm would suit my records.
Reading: 5.7,cm
